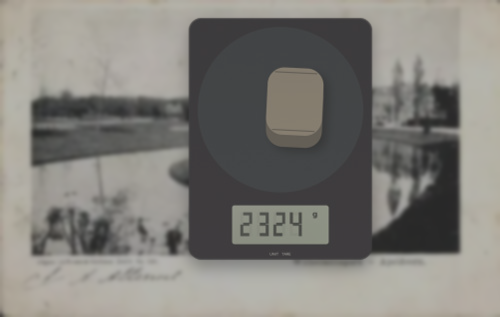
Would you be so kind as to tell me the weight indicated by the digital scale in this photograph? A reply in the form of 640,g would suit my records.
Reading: 2324,g
